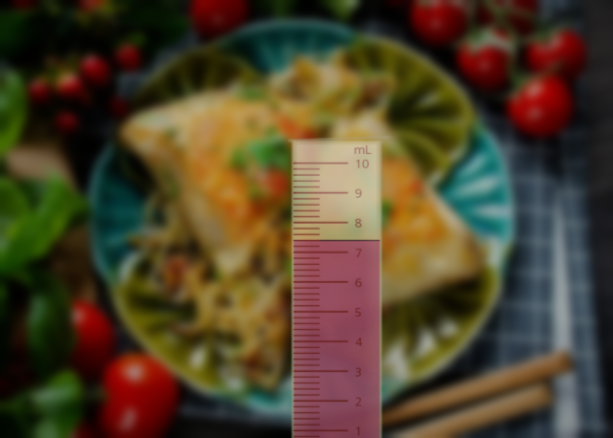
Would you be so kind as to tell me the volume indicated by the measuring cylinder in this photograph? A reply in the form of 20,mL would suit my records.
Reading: 7.4,mL
